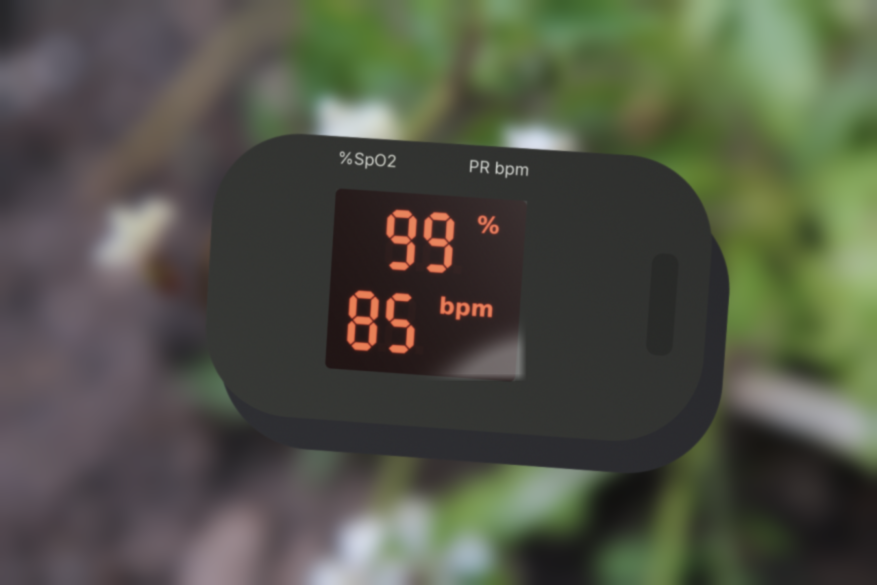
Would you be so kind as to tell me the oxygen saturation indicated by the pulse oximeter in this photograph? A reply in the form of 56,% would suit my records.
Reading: 99,%
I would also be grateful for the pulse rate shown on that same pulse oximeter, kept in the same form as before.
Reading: 85,bpm
